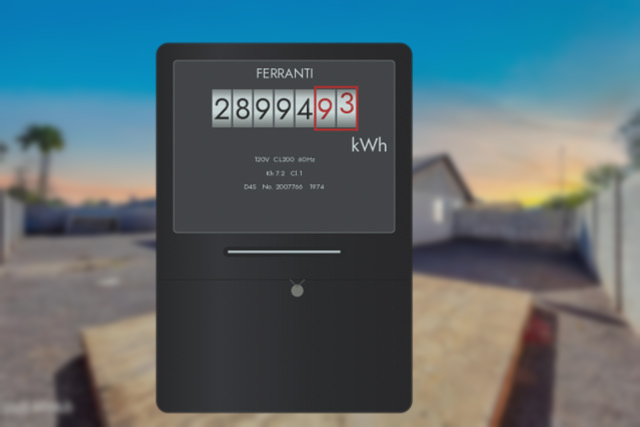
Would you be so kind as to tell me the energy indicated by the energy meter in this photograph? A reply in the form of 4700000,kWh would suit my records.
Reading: 28994.93,kWh
